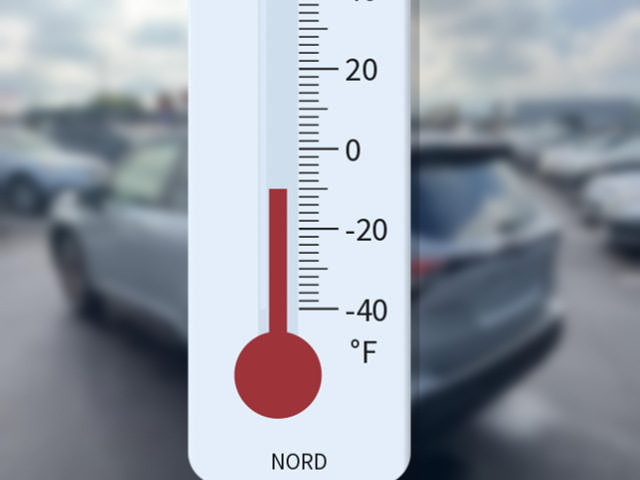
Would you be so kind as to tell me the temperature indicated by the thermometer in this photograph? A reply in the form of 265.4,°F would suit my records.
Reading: -10,°F
